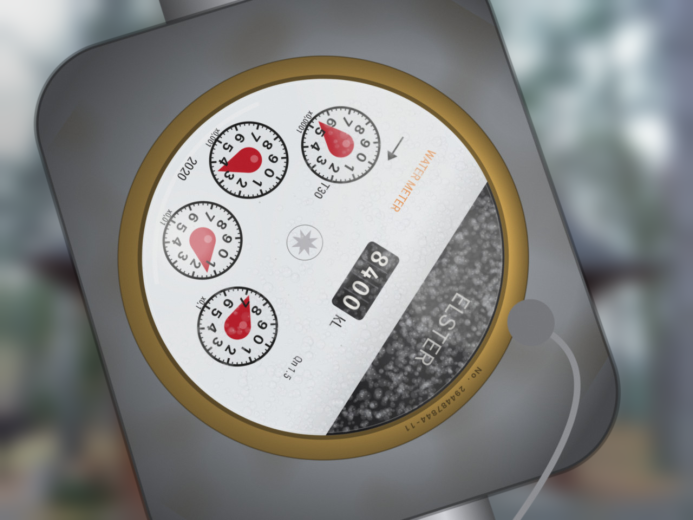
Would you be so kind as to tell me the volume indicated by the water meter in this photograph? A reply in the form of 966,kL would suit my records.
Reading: 8400.7135,kL
